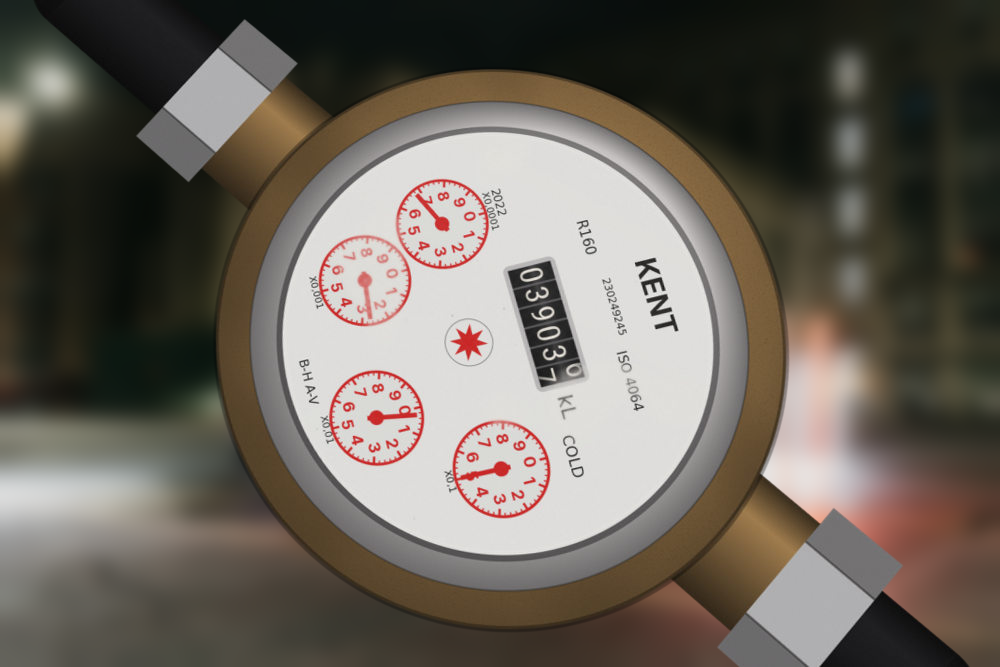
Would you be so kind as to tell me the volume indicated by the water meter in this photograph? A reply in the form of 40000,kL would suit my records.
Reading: 39036.5026,kL
